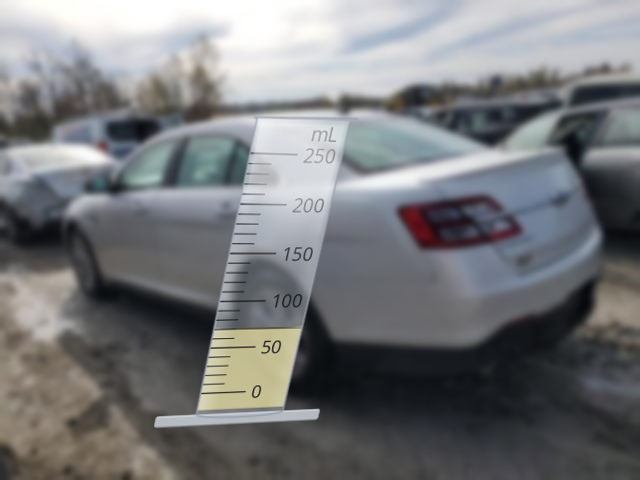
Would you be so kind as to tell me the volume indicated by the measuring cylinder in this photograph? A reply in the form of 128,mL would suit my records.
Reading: 70,mL
